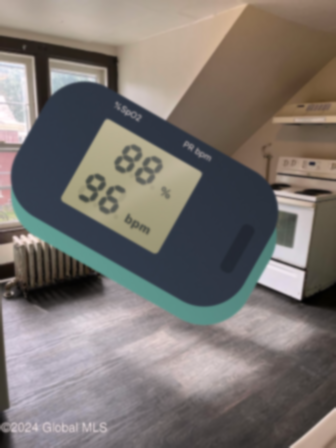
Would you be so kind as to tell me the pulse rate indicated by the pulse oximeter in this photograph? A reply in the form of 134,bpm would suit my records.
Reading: 96,bpm
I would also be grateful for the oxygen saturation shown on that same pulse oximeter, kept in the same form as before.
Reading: 88,%
